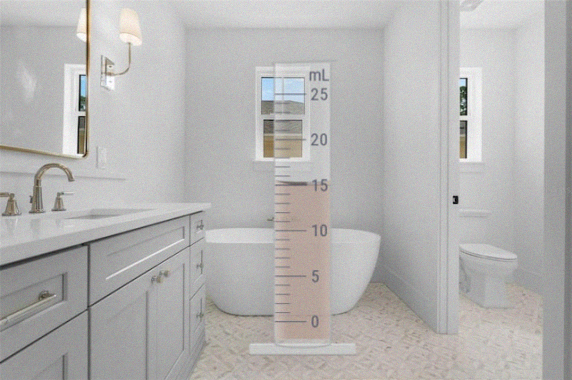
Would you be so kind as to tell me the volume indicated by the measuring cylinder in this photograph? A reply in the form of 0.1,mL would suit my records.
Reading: 15,mL
